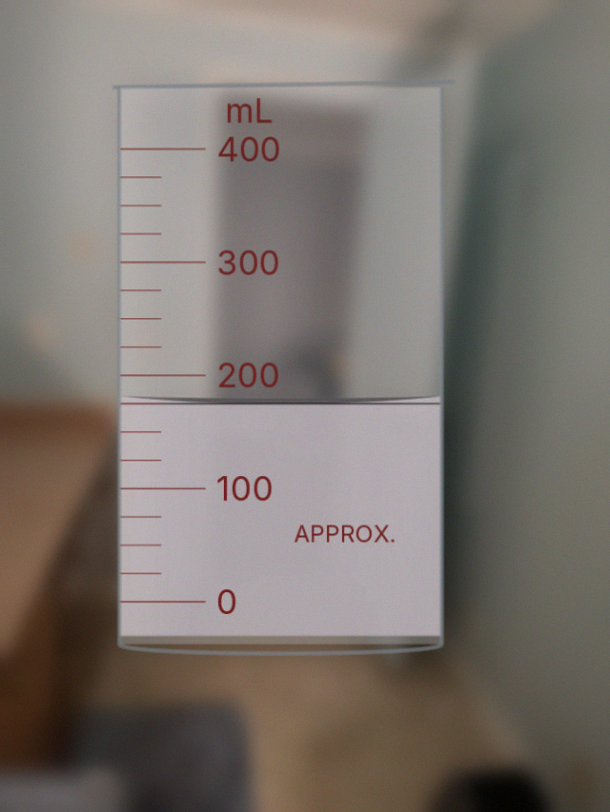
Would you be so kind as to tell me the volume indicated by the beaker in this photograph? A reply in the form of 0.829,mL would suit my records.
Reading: 175,mL
